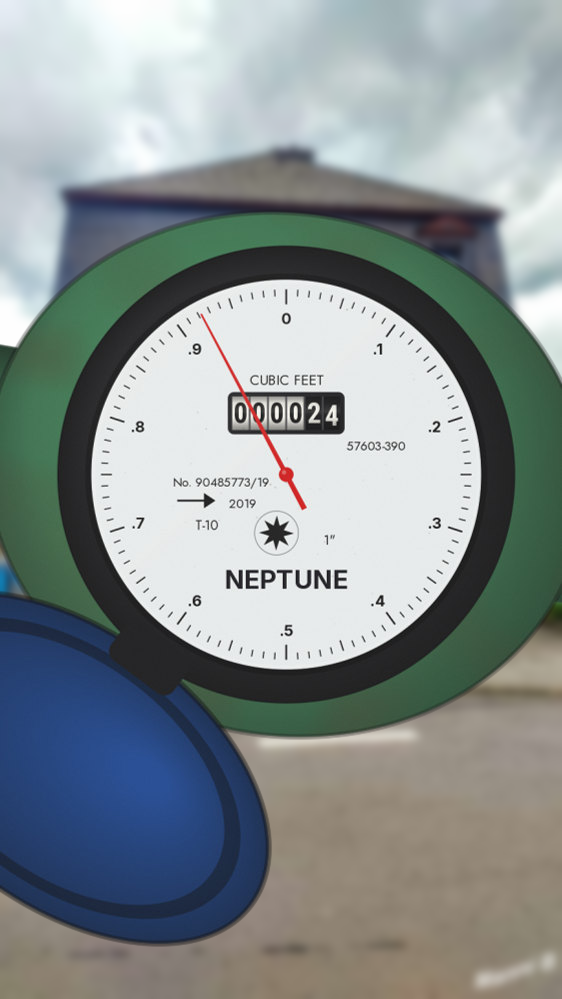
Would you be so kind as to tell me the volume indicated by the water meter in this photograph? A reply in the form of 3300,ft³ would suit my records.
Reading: 23.92,ft³
